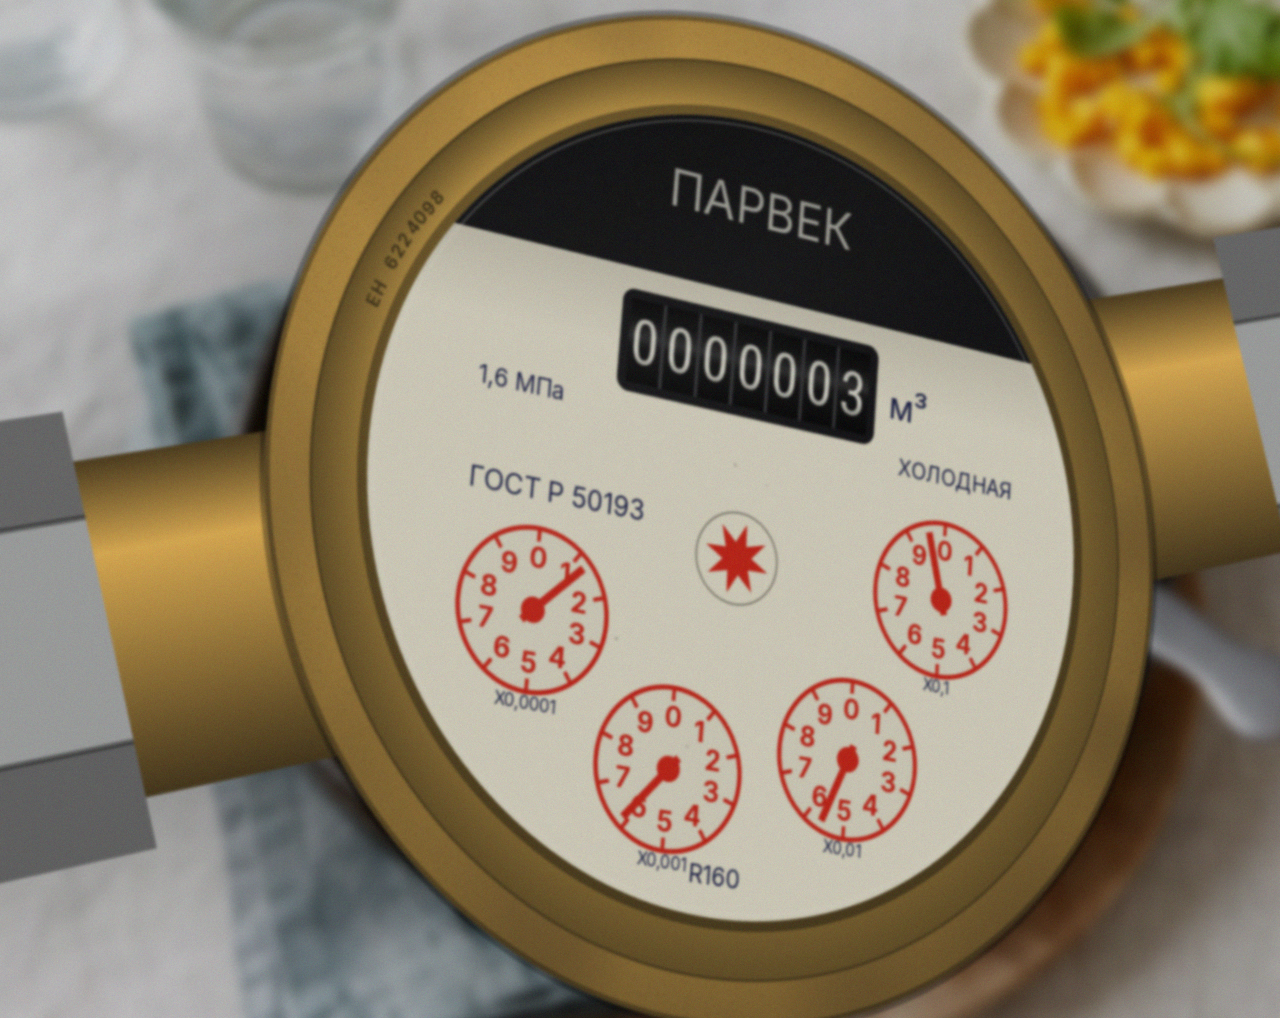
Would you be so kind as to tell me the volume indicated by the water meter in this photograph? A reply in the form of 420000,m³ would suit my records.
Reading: 2.9561,m³
